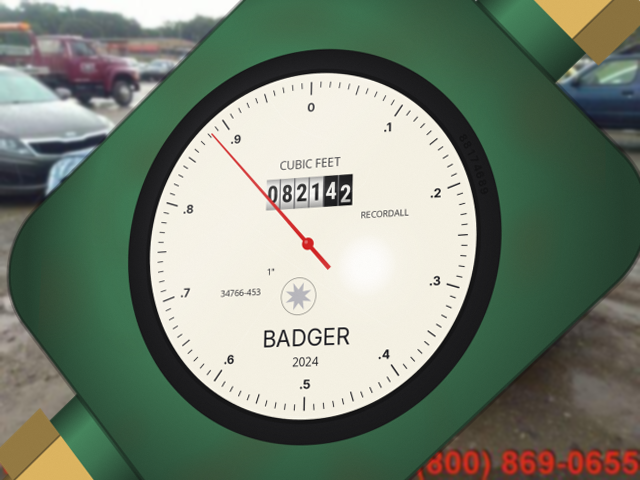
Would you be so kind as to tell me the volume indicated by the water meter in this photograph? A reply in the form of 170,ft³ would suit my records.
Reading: 82141.88,ft³
